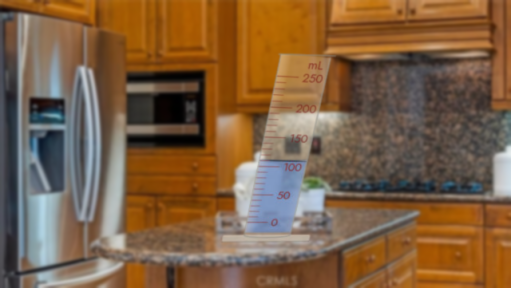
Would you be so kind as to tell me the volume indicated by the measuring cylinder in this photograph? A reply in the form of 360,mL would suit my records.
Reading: 110,mL
